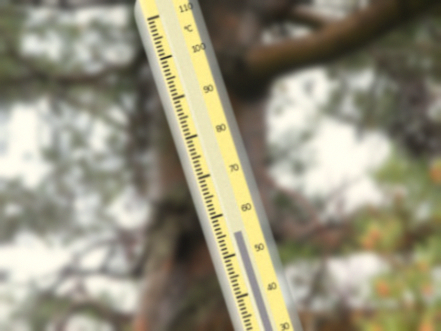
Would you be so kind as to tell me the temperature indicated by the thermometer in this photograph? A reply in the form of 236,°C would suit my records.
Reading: 55,°C
